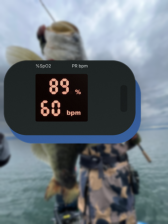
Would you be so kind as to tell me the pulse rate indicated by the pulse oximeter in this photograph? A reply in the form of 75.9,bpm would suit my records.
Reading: 60,bpm
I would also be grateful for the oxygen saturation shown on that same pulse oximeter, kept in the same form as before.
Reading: 89,%
